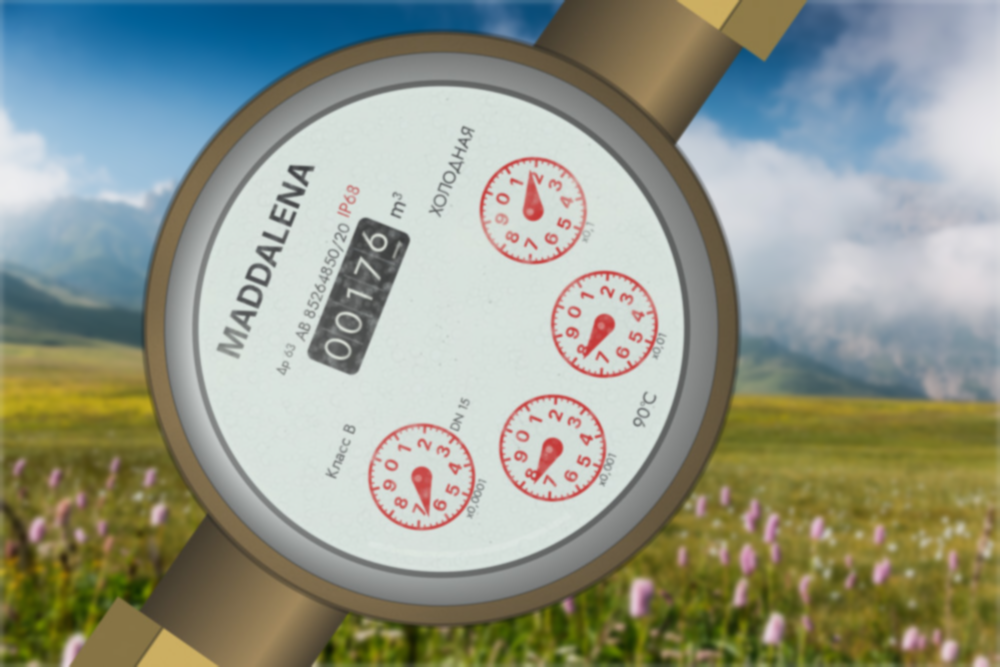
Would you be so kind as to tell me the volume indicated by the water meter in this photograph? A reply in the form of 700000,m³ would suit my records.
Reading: 176.1776,m³
